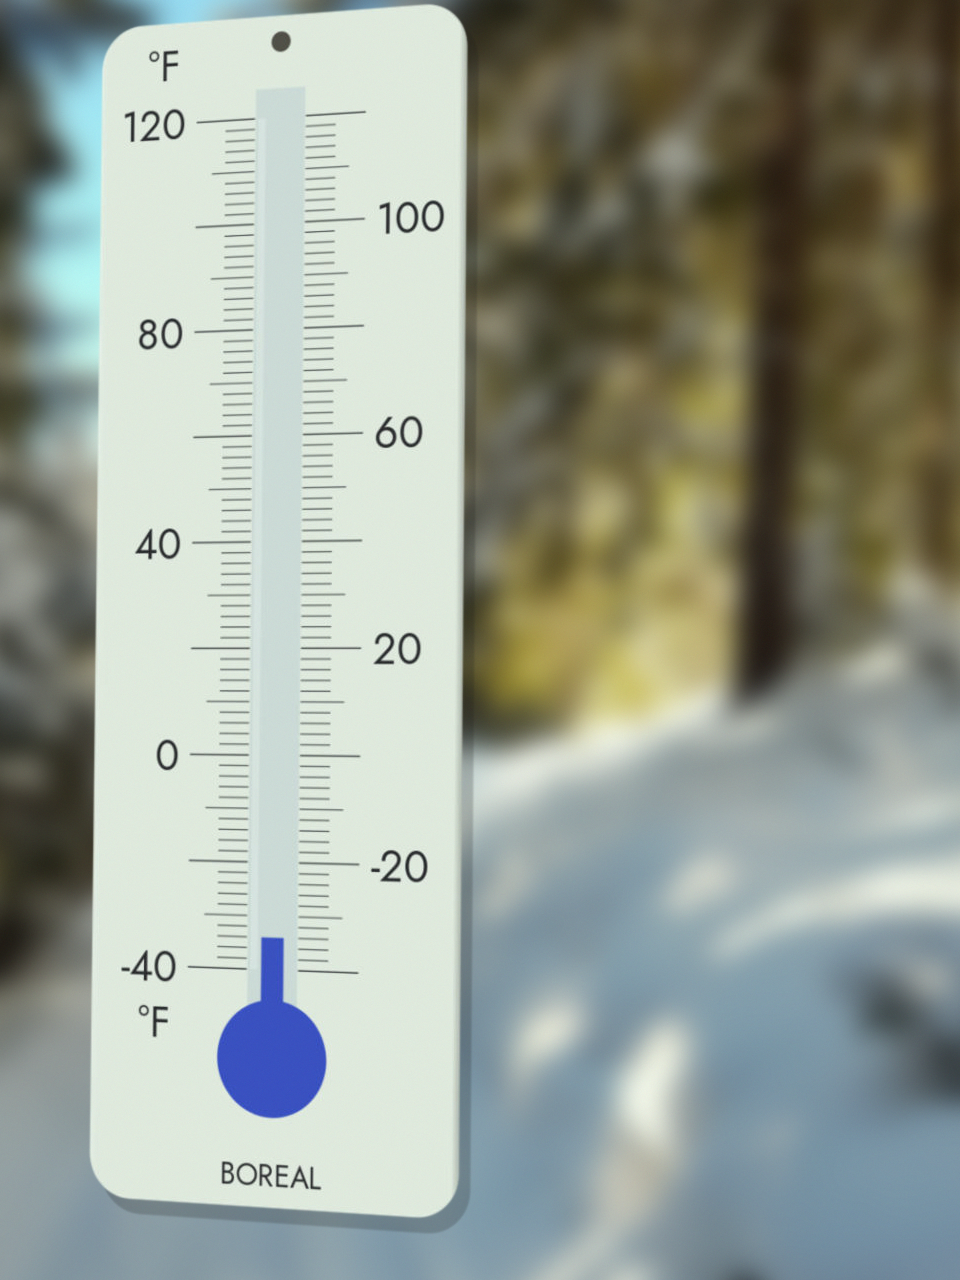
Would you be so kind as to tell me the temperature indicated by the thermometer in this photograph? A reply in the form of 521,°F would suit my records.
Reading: -34,°F
